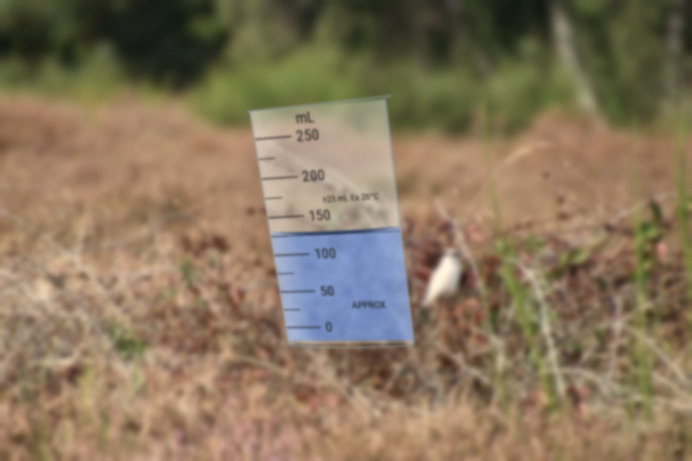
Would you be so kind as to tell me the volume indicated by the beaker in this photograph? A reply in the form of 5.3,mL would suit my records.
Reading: 125,mL
